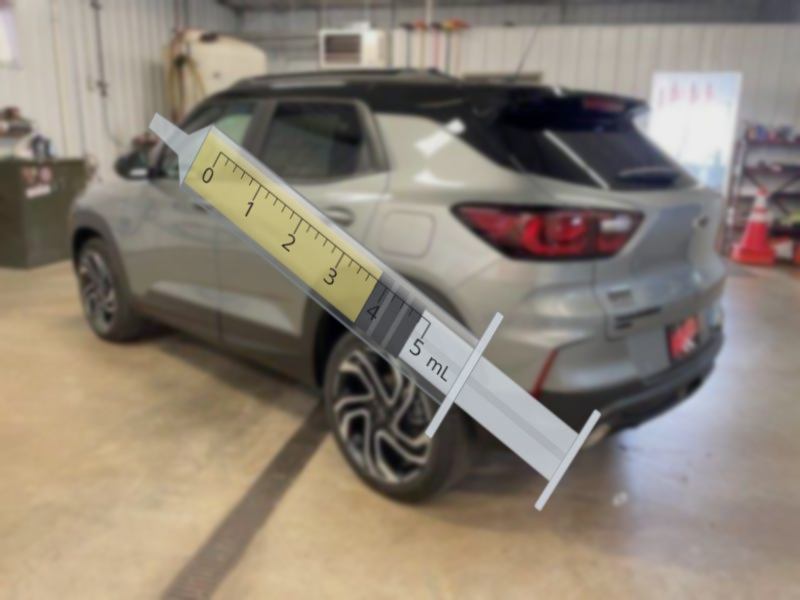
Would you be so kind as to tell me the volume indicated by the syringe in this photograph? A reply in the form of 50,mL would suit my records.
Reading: 3.8,mL
